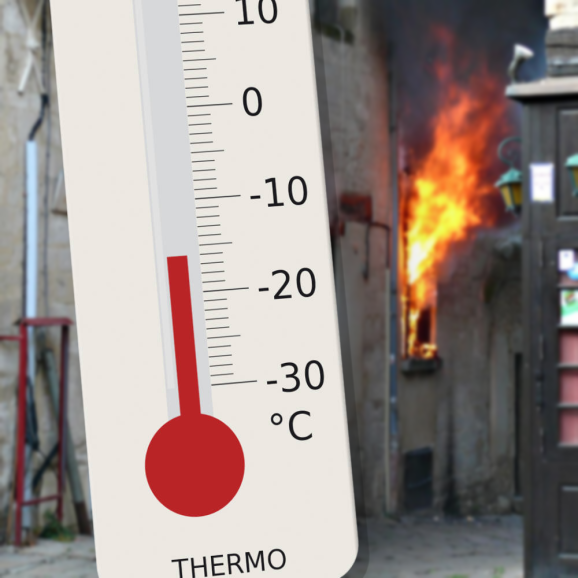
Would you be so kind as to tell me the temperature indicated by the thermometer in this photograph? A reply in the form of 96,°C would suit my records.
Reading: -16,°C
